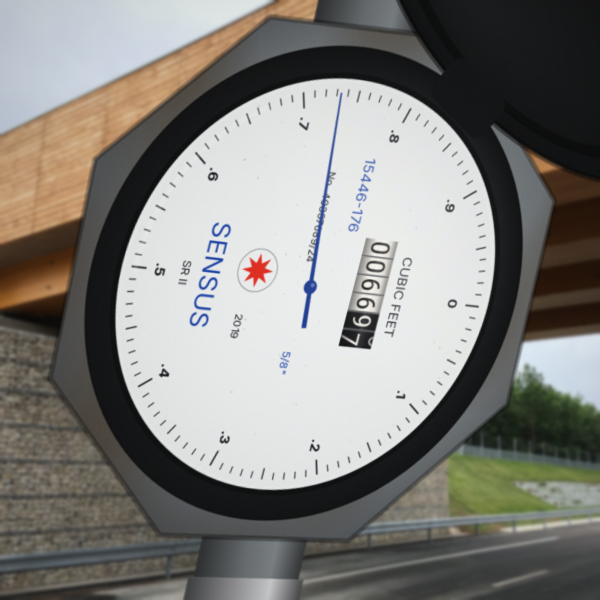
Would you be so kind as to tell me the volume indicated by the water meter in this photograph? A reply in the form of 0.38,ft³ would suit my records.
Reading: 6696.73,ft³
